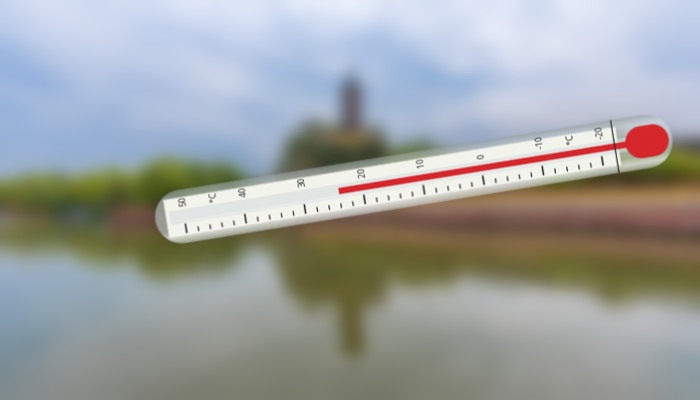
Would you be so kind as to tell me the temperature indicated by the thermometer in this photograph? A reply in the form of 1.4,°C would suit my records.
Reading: 24,°C
